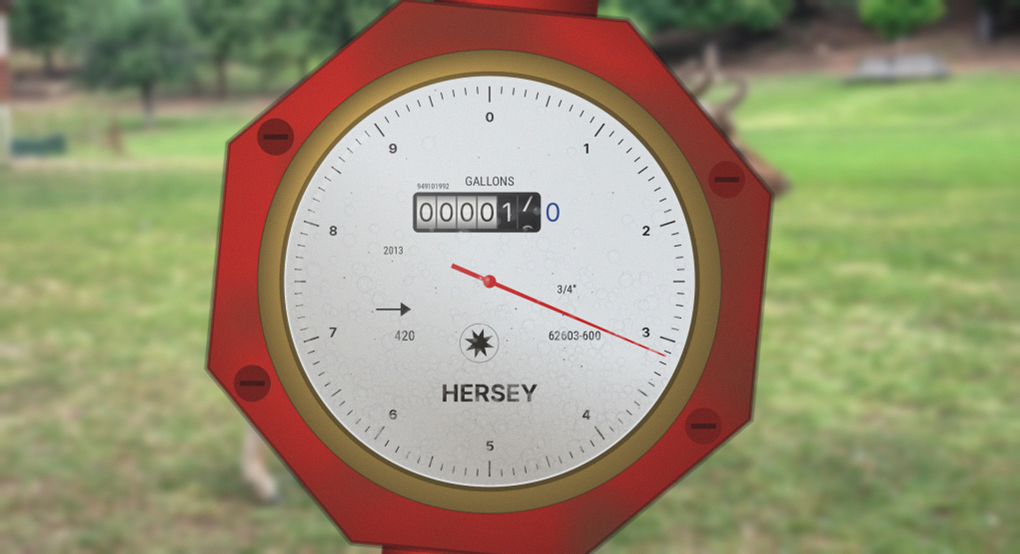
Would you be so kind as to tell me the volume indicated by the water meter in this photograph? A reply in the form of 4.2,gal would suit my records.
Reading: 173.1,gal
